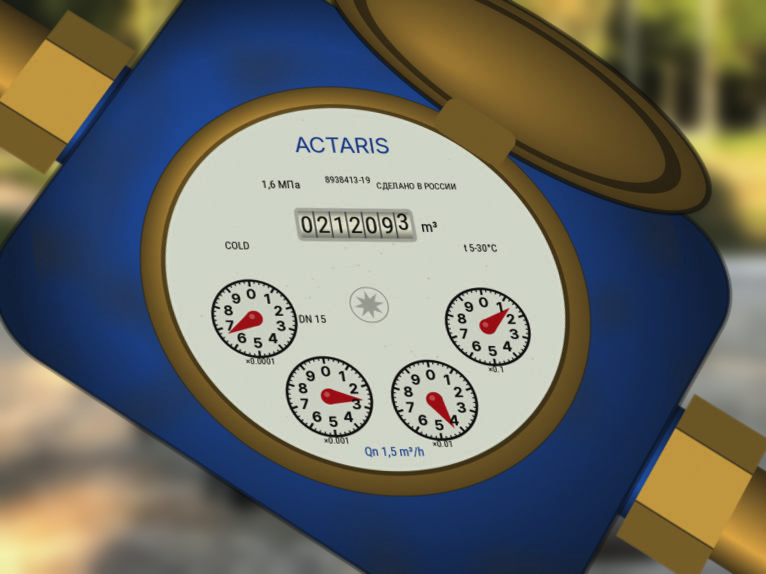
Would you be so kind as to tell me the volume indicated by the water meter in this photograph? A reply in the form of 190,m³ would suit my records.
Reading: 212093.1426,m³
